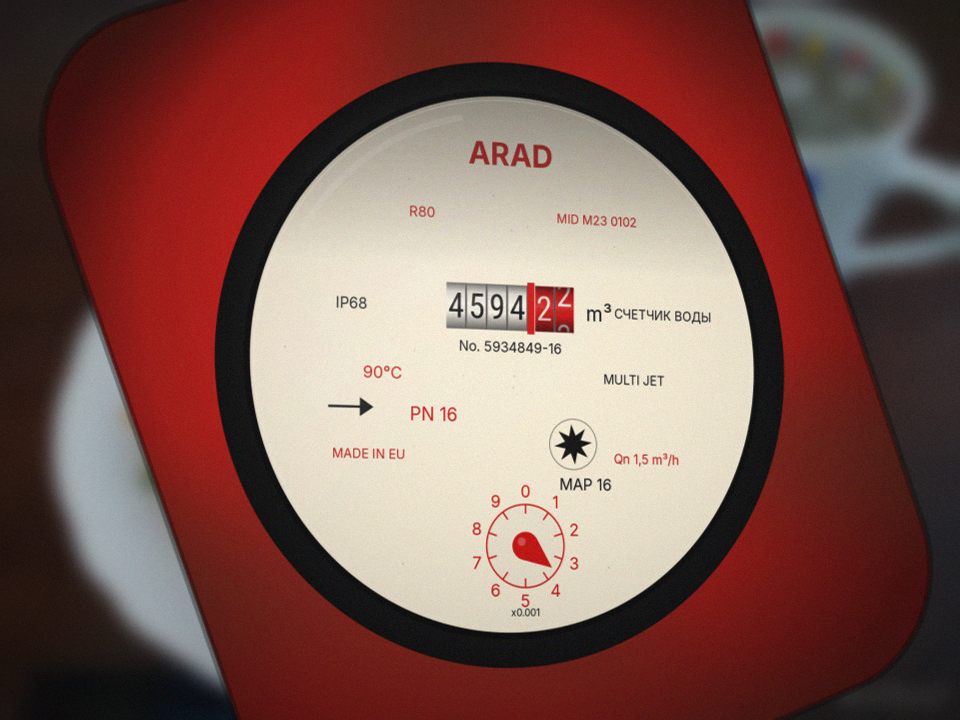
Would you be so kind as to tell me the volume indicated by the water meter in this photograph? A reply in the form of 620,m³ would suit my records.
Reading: 4594.223,m³
